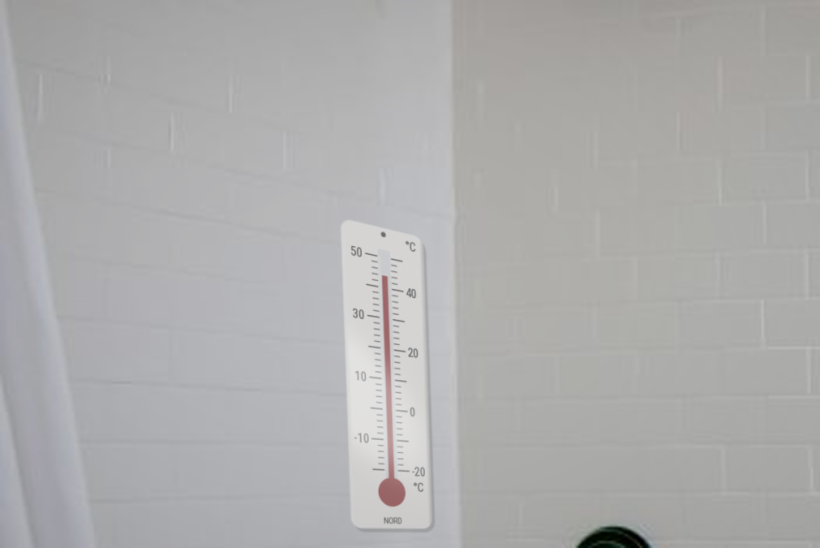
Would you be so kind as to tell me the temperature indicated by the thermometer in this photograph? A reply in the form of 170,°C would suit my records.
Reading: 44,°C
